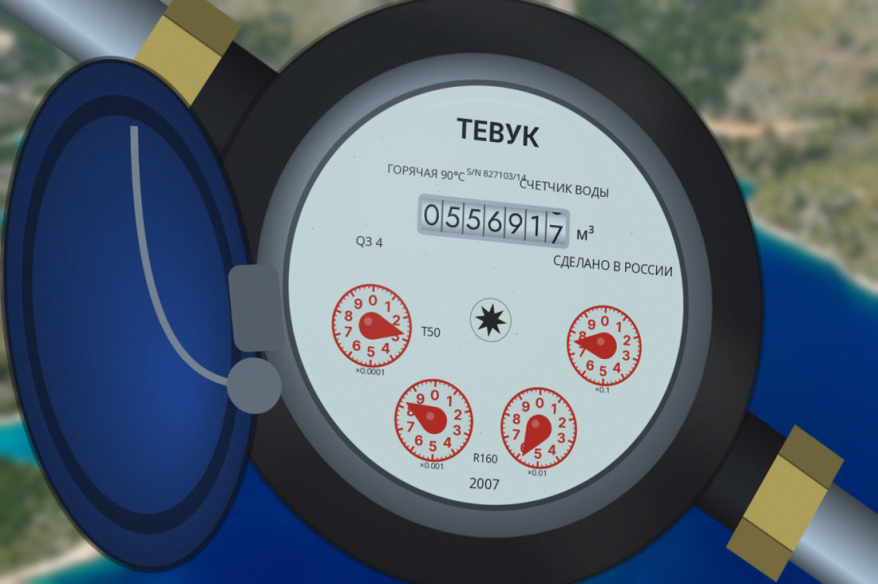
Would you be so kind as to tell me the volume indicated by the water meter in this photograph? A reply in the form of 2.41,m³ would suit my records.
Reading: 556916.7582,m³
